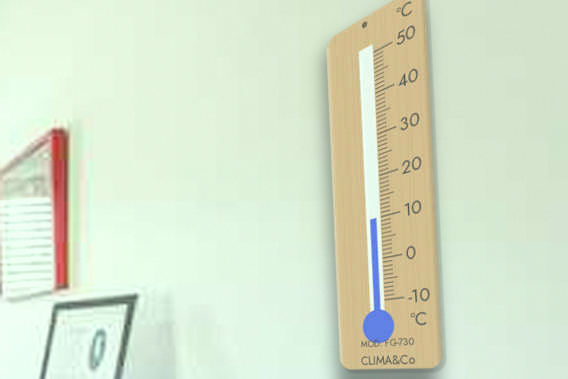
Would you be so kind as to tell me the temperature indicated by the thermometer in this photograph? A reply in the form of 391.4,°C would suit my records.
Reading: 10,°C
